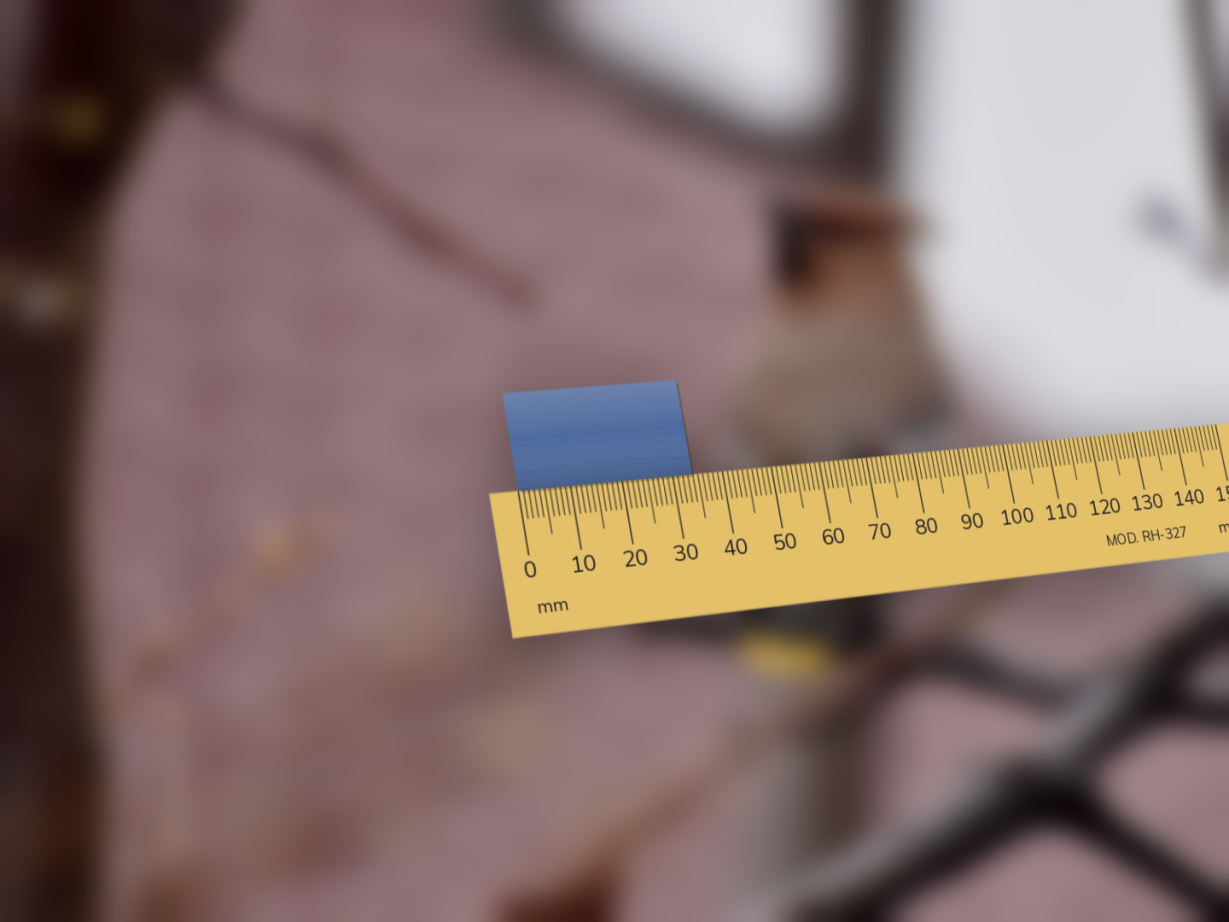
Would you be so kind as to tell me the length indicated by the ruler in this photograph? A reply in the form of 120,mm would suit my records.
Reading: 34,mm
